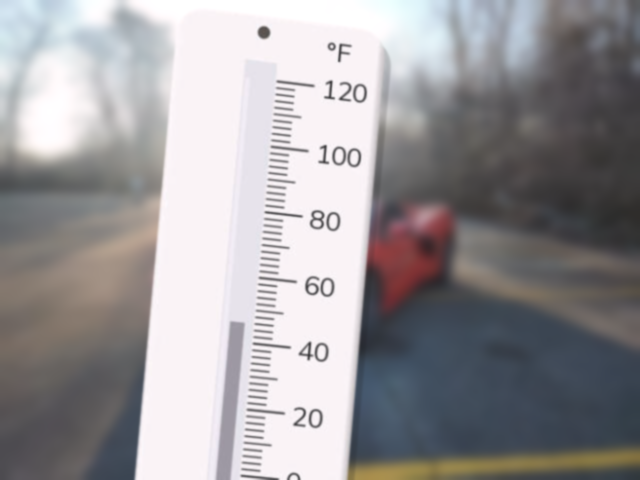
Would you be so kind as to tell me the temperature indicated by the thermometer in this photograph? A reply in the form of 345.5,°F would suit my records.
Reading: 46,°F
